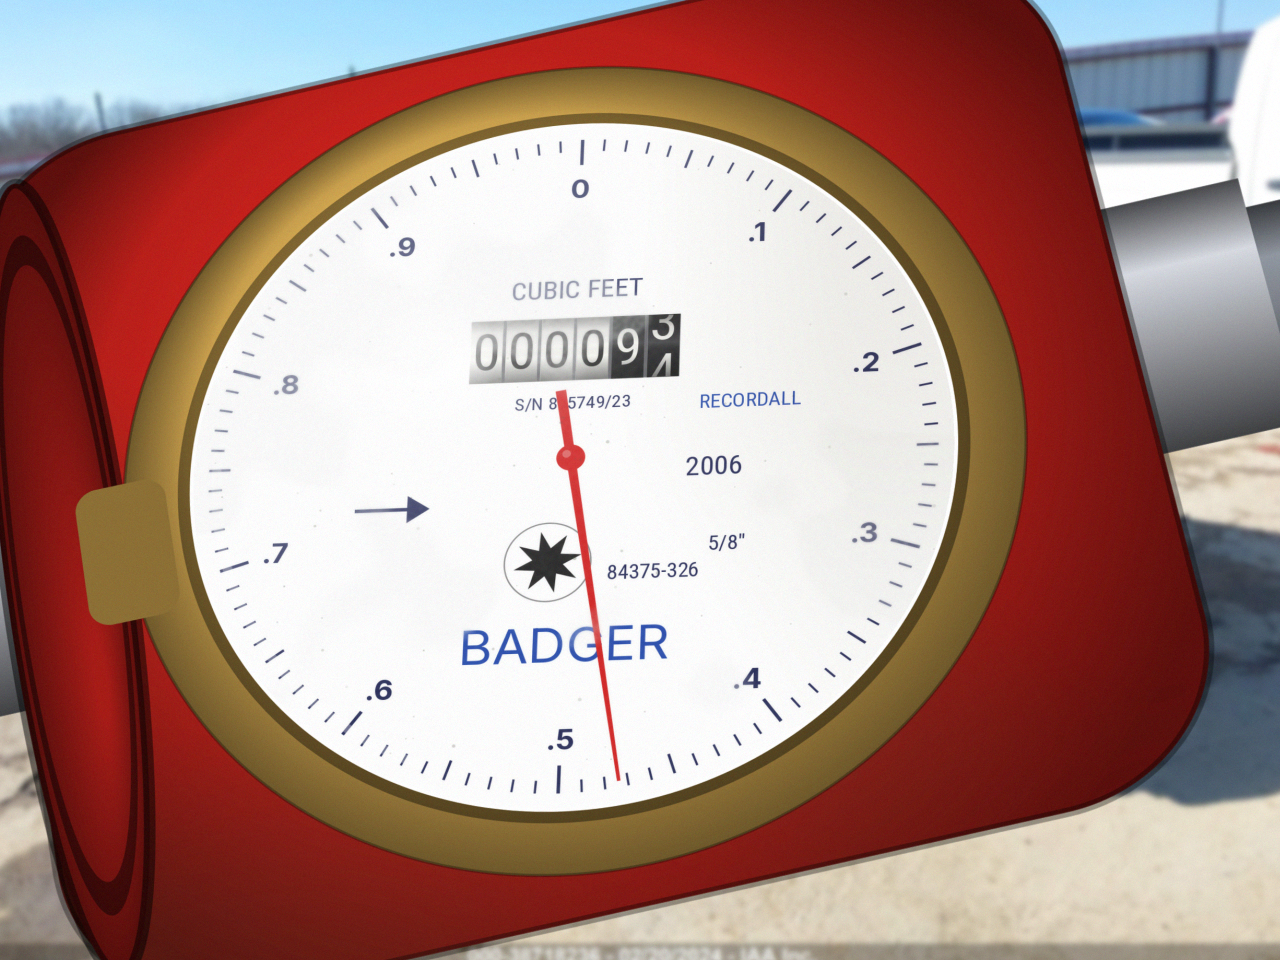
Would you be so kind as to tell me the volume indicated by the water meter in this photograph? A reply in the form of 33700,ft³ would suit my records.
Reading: 93.47,ft³
